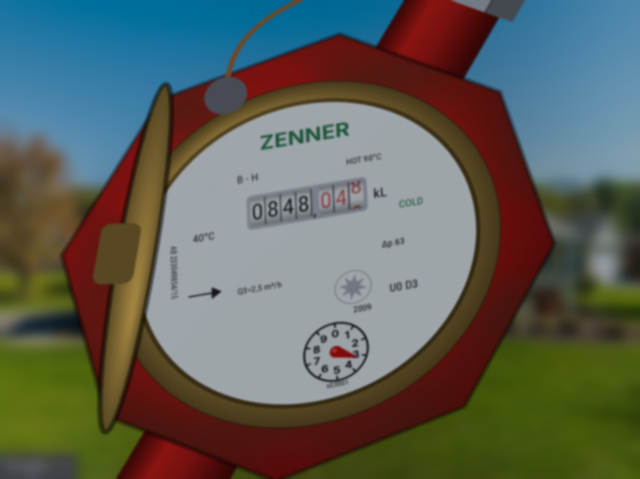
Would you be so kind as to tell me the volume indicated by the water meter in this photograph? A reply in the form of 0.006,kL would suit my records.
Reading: 848.0483,kL
